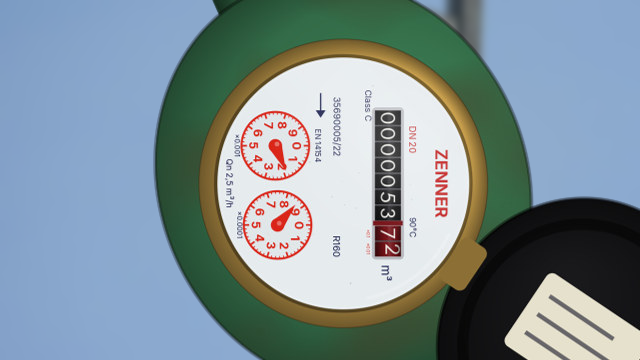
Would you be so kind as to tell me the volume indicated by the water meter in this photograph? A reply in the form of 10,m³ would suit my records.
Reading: 53.7218,m³
